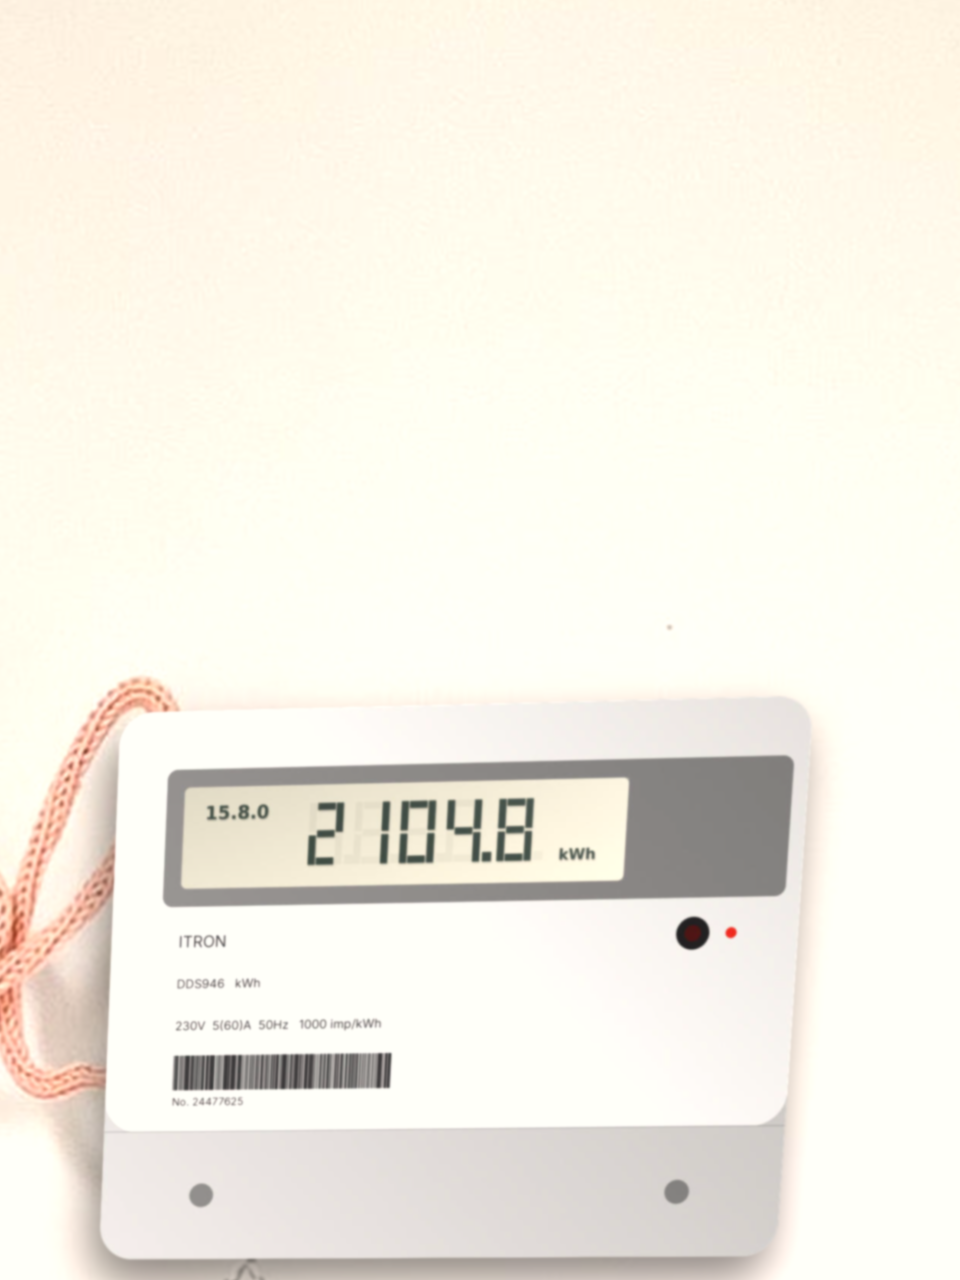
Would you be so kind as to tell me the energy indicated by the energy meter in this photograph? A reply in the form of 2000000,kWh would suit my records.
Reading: 2104.8,kWh
